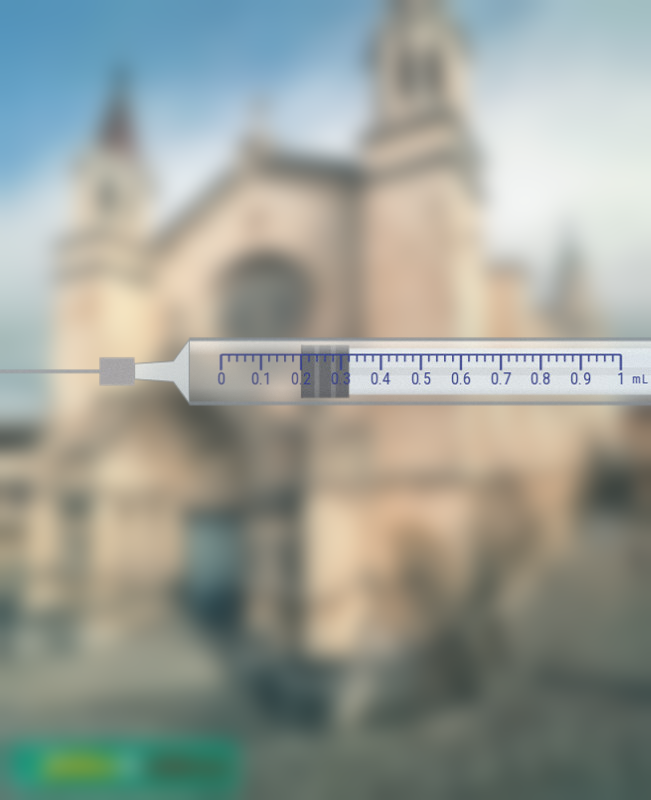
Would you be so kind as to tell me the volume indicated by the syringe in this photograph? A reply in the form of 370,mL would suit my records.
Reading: 0.2,mL
